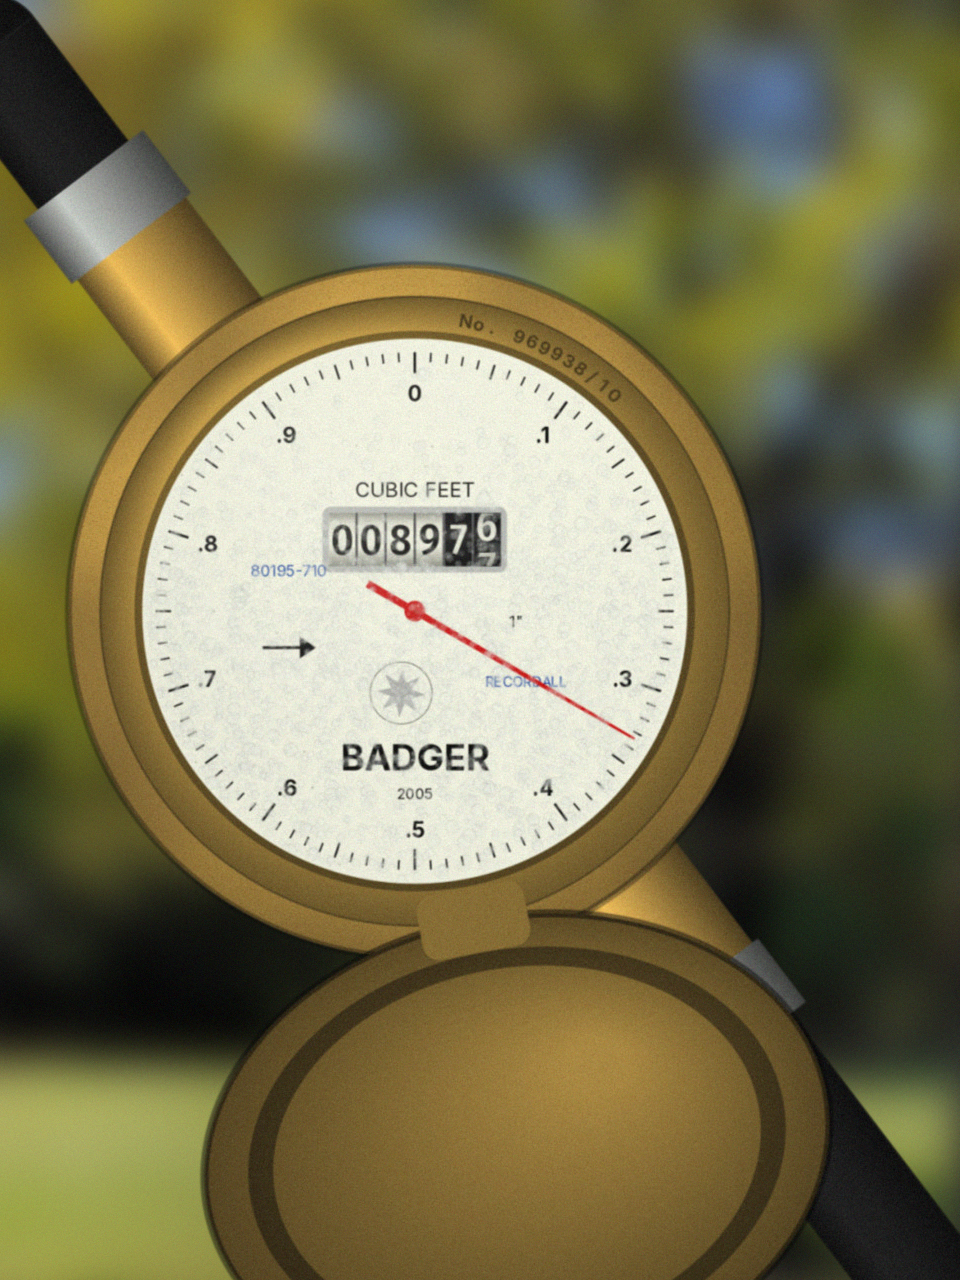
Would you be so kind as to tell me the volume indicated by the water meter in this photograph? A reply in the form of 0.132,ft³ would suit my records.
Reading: 8976.33,ft³
